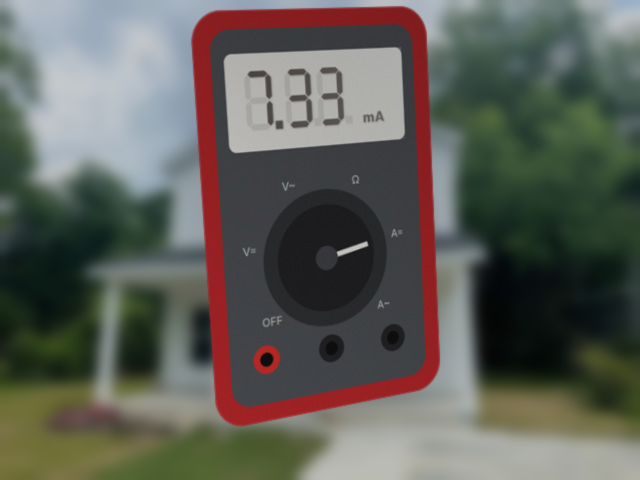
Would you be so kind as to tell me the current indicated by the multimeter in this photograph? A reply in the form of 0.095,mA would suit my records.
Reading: 7.33,mA
